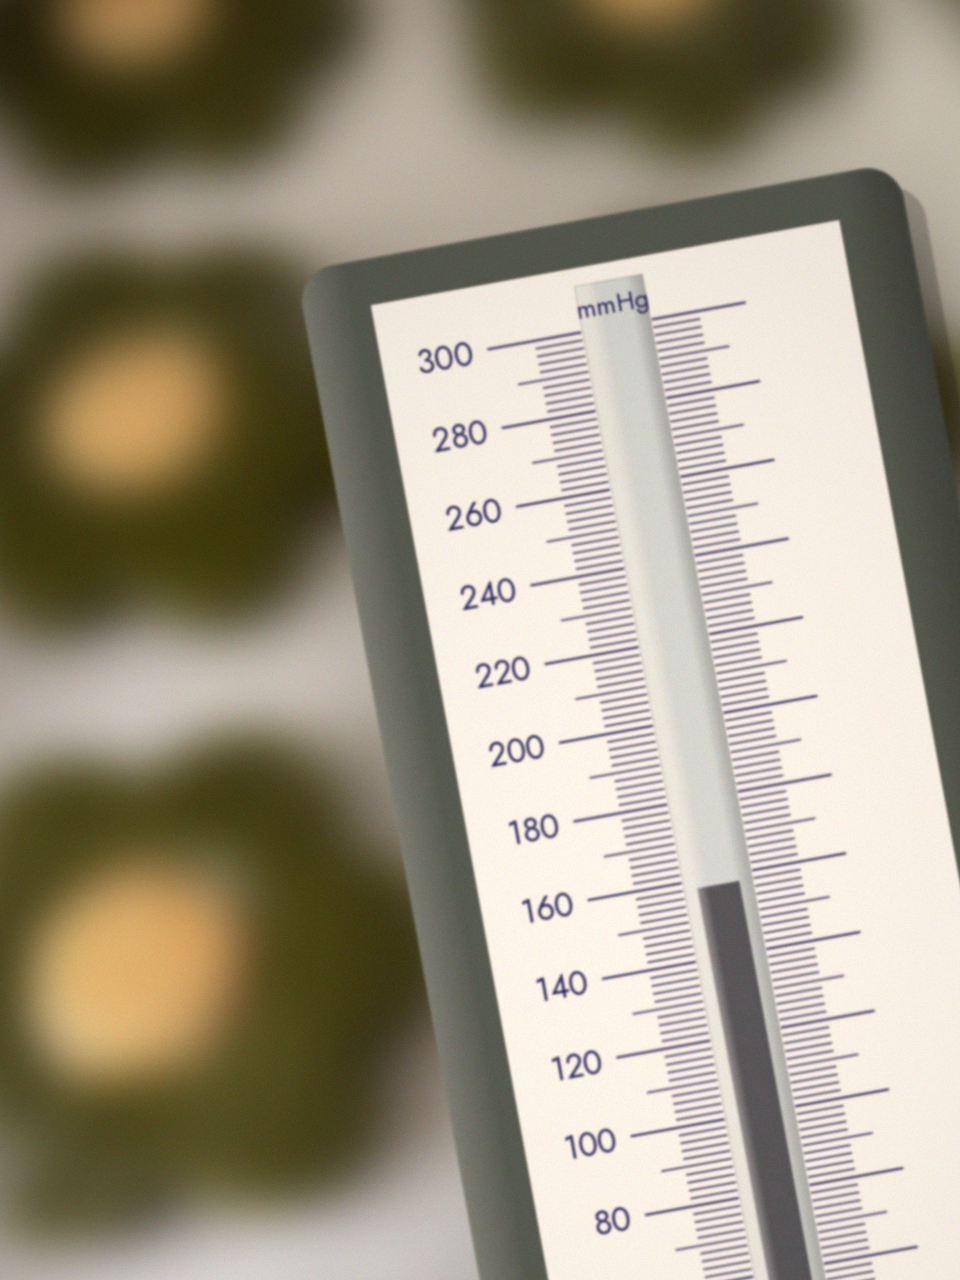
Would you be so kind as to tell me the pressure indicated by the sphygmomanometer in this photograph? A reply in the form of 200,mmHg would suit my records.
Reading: 158,mmHg
